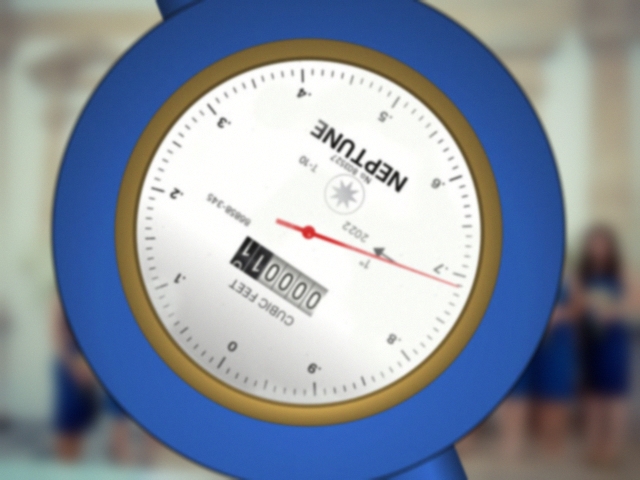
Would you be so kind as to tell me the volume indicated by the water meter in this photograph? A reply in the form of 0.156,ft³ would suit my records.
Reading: 10.71,ft³
